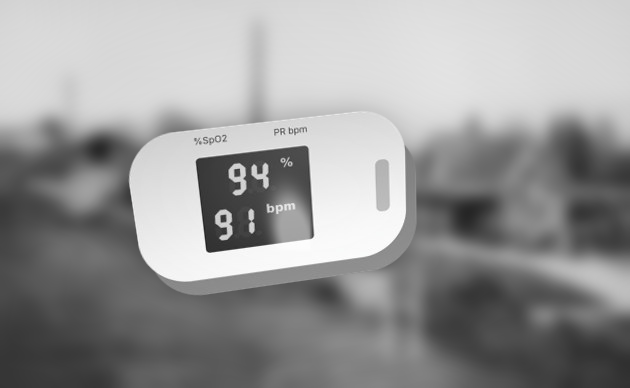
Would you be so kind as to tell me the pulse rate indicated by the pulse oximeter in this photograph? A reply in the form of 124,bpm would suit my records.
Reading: 91,bpm
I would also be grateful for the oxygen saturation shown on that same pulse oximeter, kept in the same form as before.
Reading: 94,%
